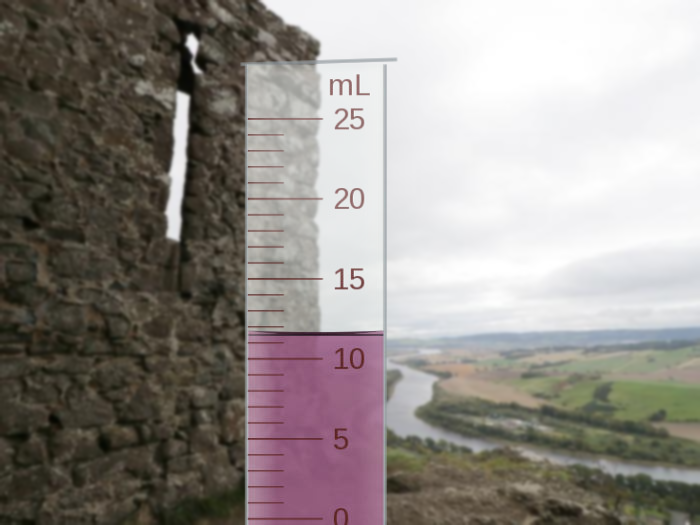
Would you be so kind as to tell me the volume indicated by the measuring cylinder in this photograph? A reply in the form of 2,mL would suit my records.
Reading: 11.5,mL
